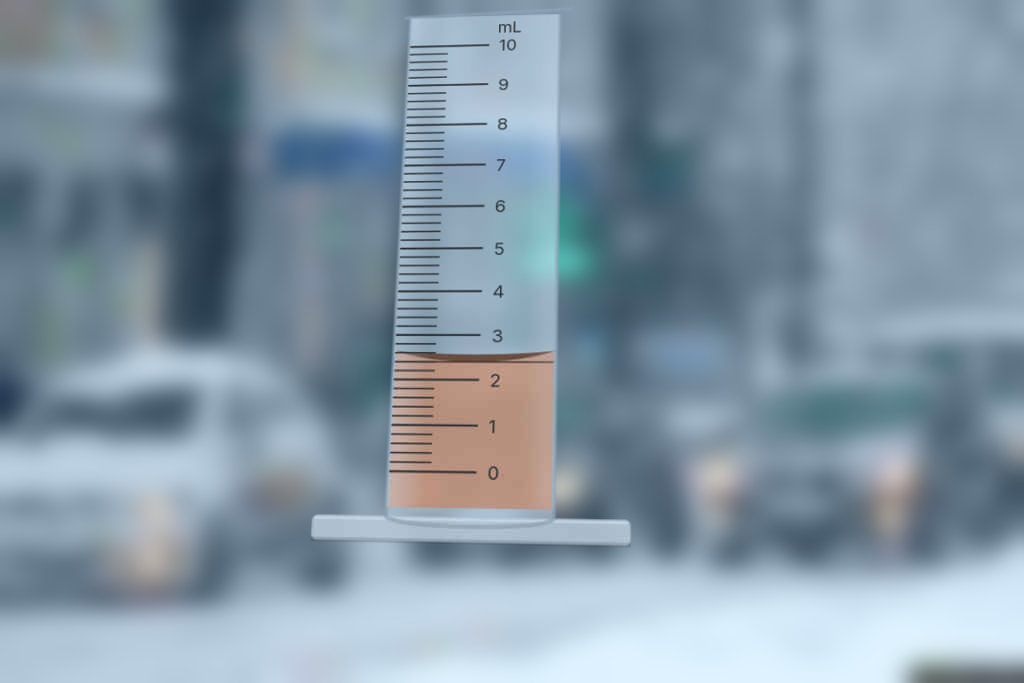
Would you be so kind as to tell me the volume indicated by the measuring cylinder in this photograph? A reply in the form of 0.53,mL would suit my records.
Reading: 2.4,mL
